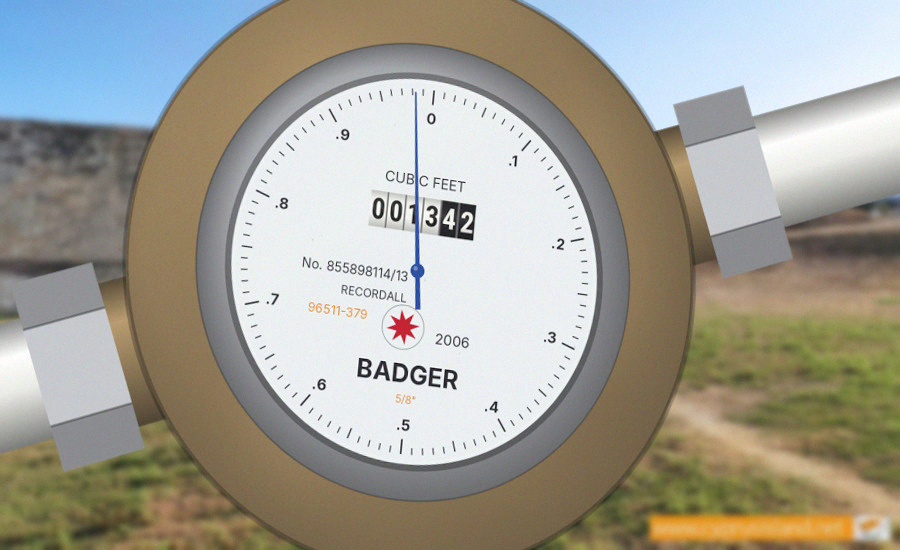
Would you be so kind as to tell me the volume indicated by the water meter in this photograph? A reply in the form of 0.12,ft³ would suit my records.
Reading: 1341.98,ft³
